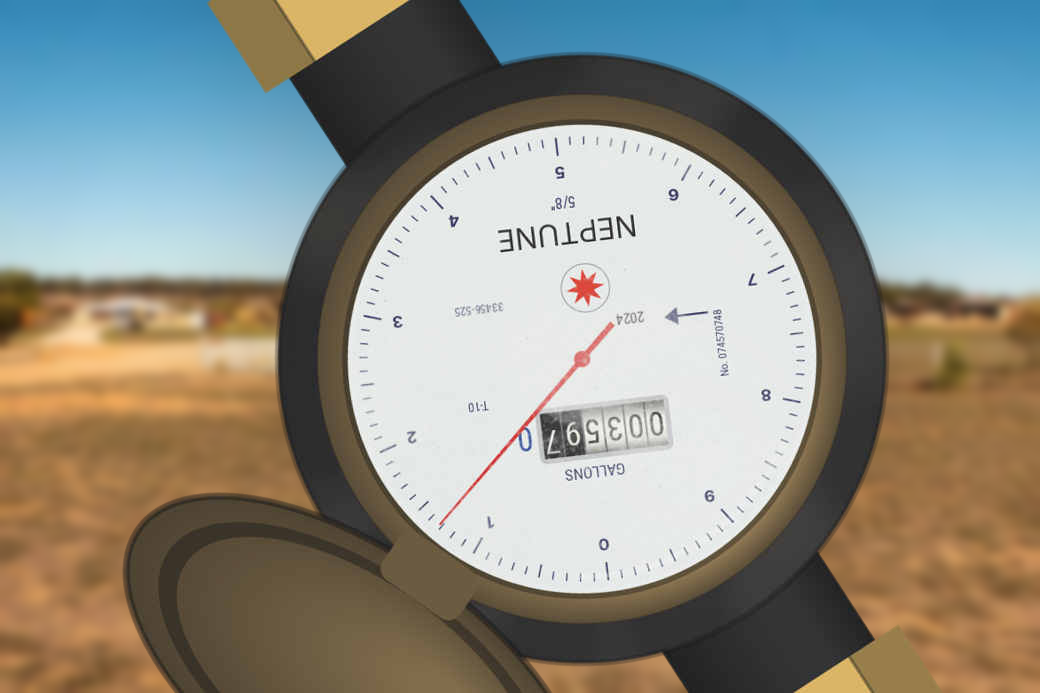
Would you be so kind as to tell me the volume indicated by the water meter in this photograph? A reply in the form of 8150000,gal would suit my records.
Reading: 35971.3,gal
